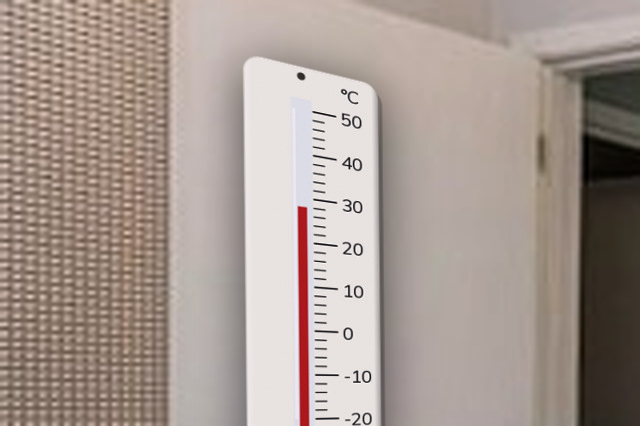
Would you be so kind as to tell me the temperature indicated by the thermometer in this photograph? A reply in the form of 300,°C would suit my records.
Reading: 28,°C
